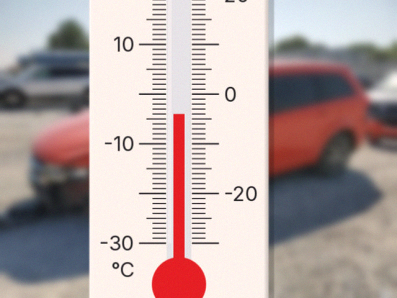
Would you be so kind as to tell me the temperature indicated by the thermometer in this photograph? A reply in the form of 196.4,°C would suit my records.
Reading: -4,°C
